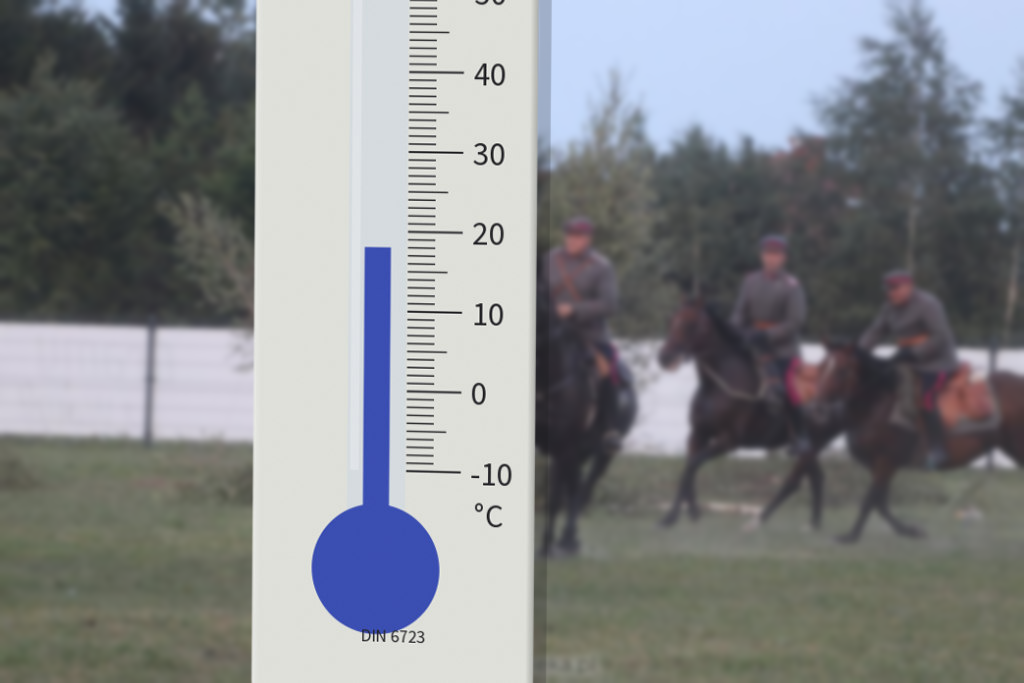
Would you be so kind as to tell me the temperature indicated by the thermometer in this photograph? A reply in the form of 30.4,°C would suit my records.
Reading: 18,°C
